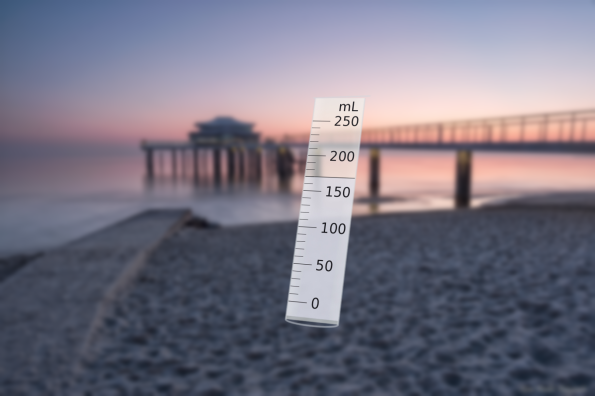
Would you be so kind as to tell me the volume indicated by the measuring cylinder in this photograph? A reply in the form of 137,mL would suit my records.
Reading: 170,mL
